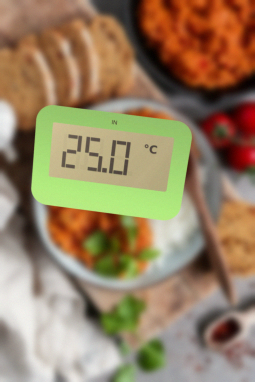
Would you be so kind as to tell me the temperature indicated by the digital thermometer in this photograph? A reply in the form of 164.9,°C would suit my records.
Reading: 25.0,°C
